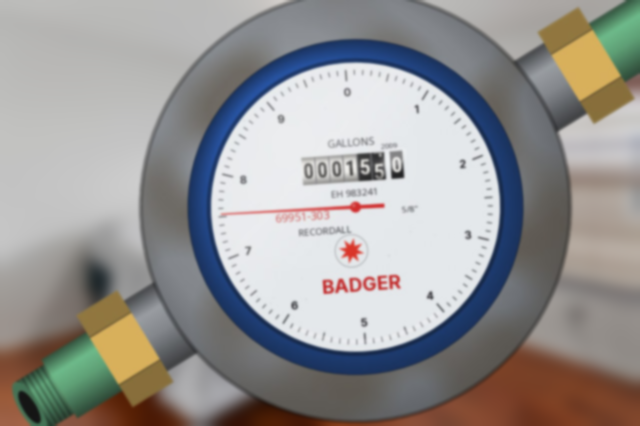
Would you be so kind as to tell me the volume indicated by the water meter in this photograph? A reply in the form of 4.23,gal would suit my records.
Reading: 1547.5,gal
